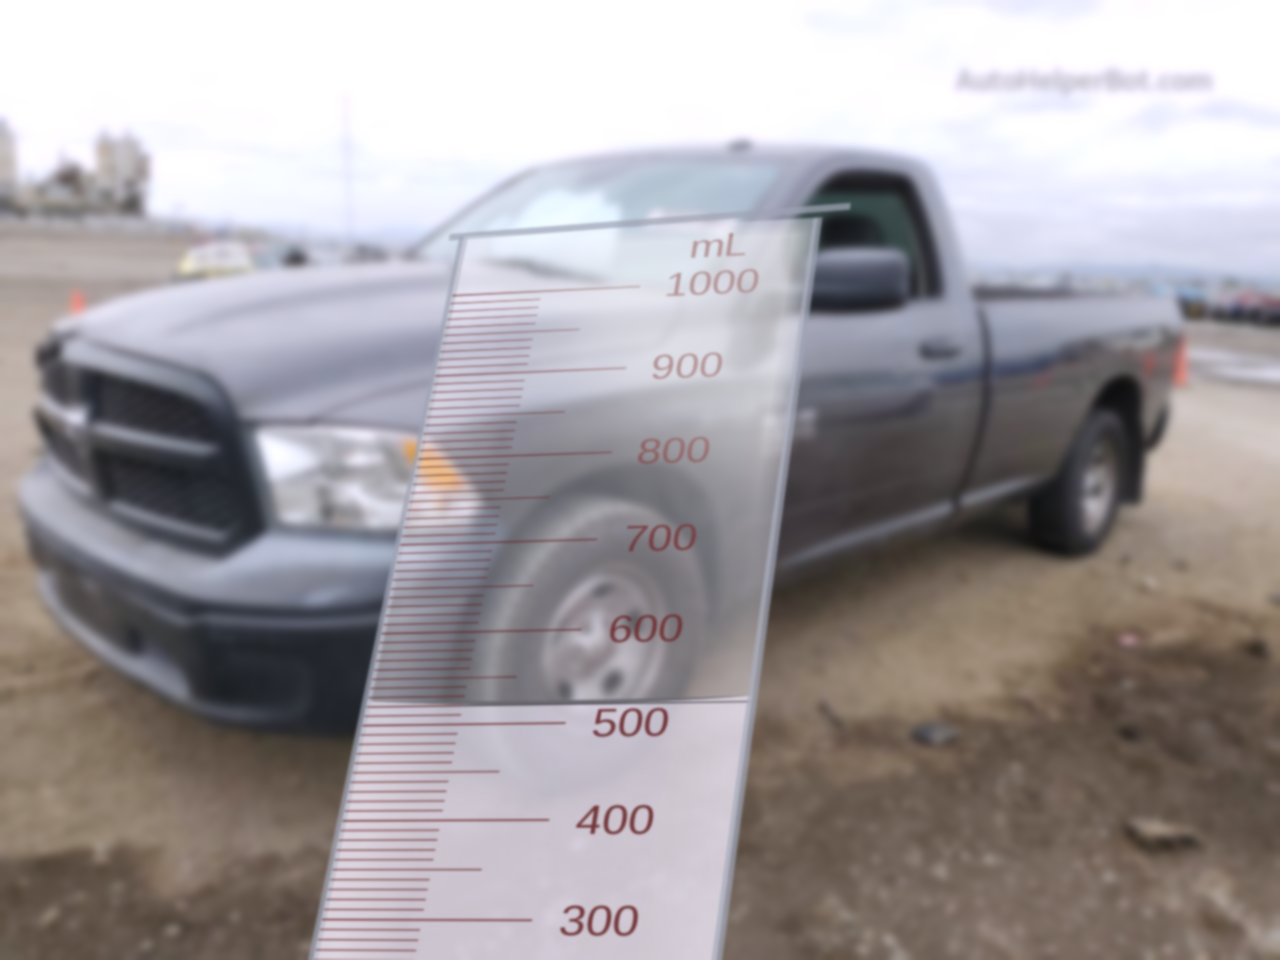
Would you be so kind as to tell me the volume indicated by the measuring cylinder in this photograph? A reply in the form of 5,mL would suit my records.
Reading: 520,mL
